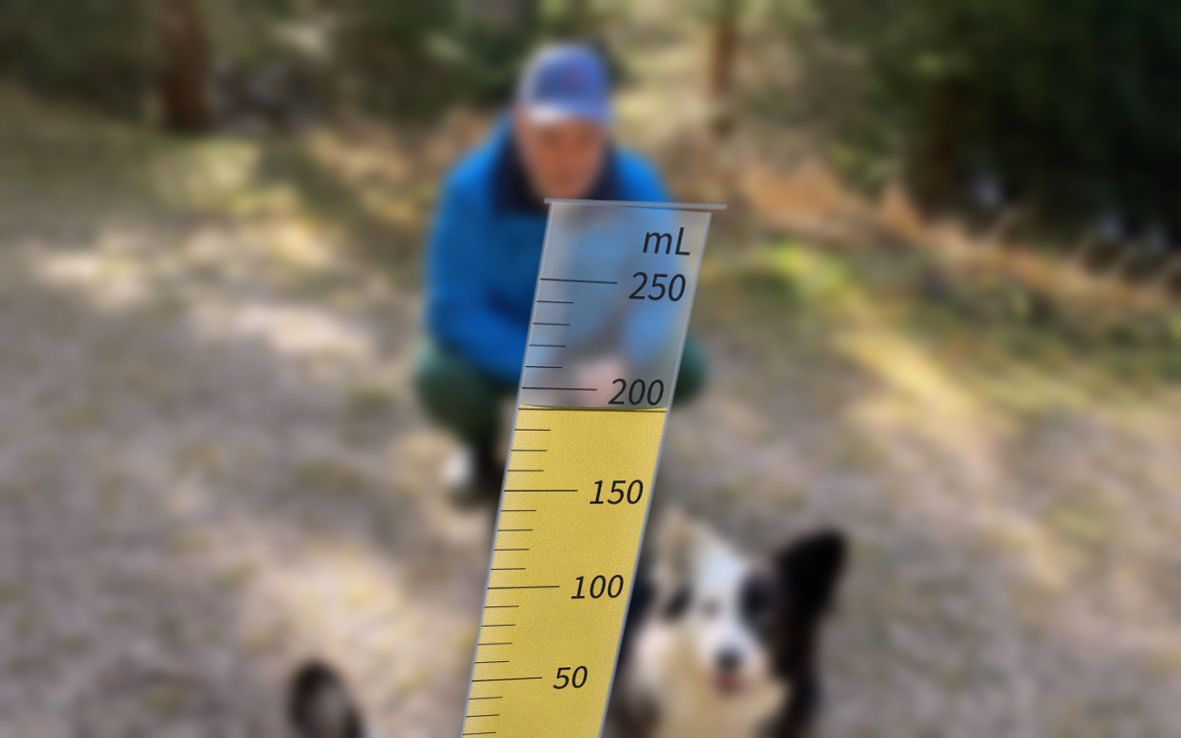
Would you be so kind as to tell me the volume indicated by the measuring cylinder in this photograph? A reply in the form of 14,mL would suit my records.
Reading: 190,mL
